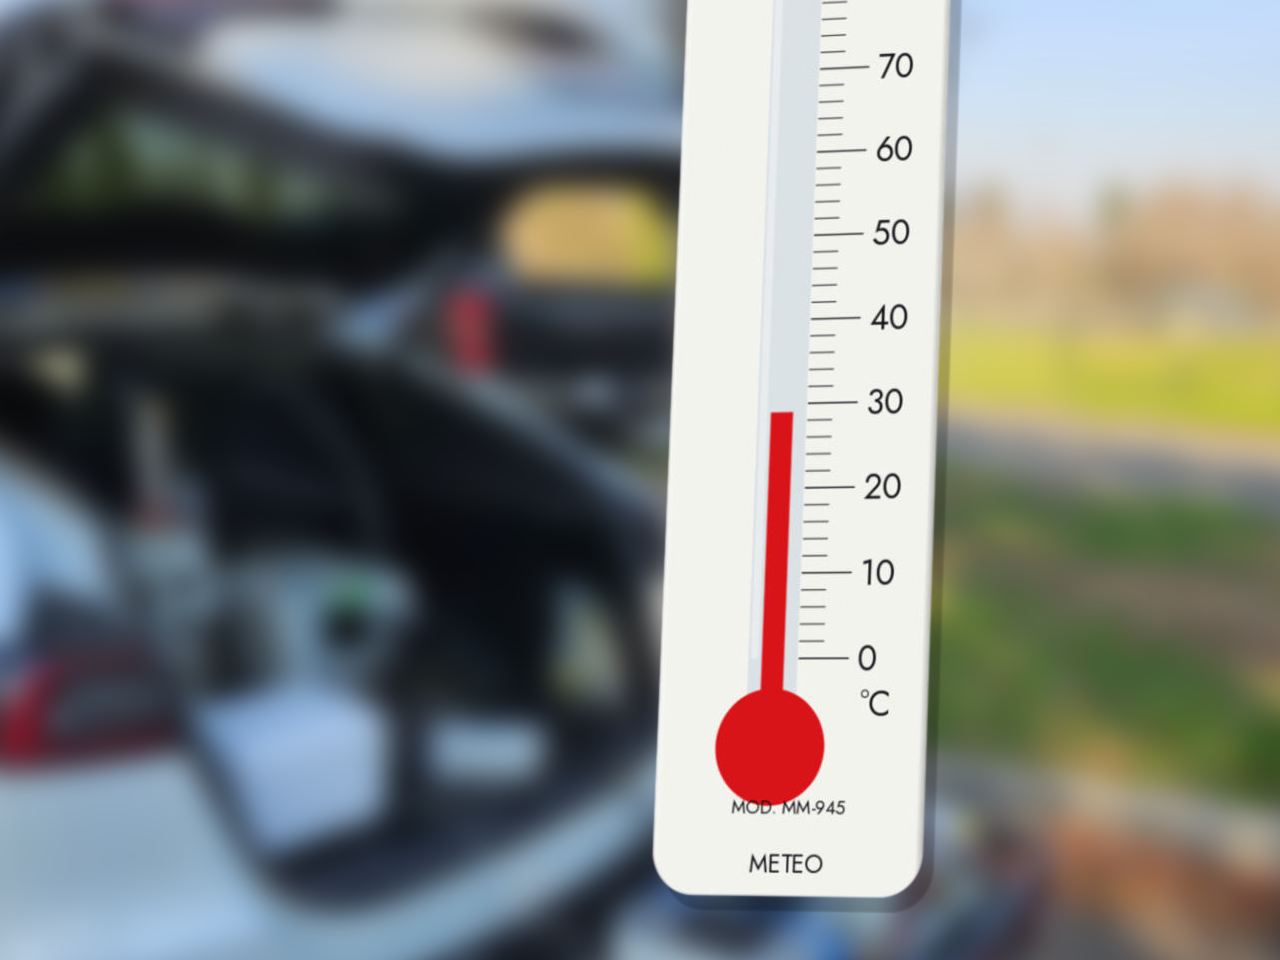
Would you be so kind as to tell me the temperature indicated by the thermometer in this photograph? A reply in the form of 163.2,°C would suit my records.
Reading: 29,°C
